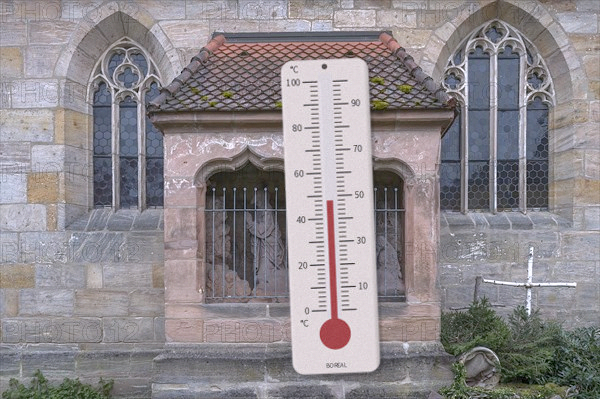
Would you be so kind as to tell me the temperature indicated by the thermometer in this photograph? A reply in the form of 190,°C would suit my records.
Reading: 48,°C
